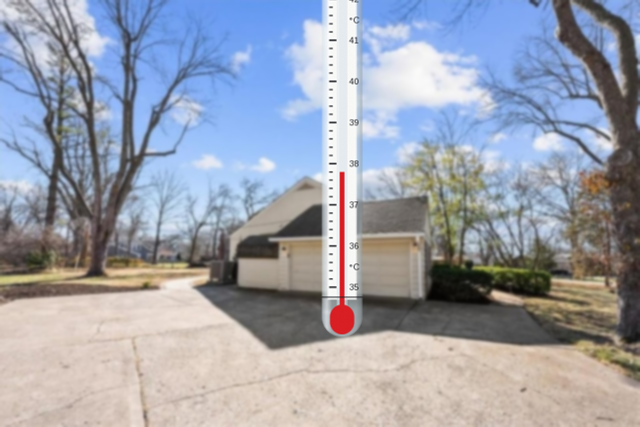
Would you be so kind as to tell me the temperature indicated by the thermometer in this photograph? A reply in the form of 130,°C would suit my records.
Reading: 37.8,°C
